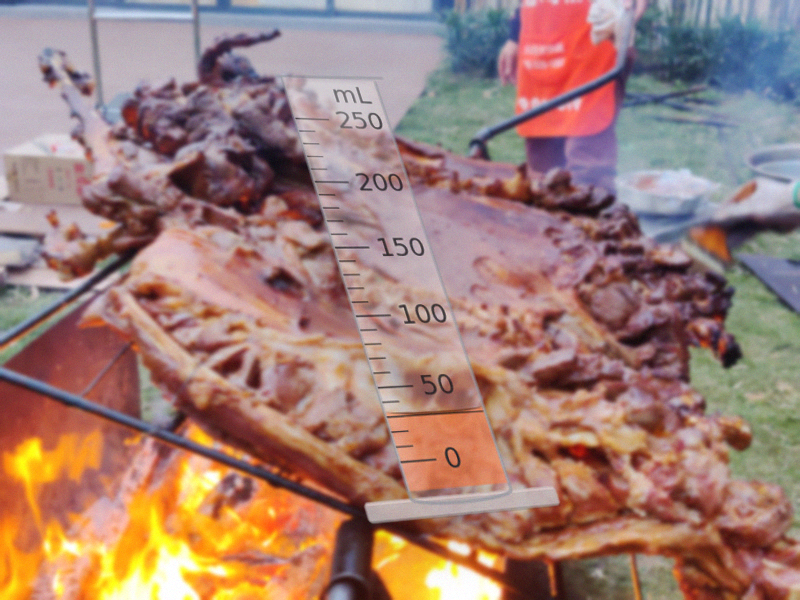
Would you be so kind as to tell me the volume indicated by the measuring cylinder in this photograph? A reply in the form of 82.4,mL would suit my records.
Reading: 30,mL
